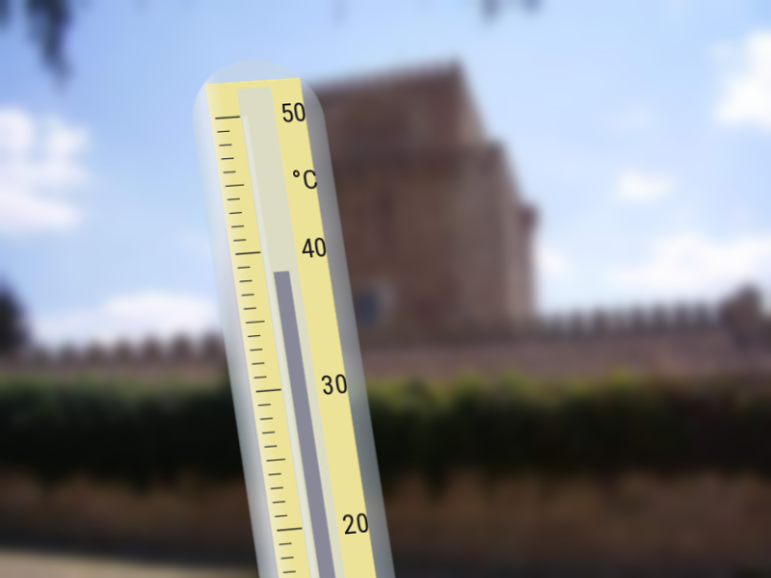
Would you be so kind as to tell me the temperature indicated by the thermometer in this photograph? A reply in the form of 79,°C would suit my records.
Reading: 38.5,°C
